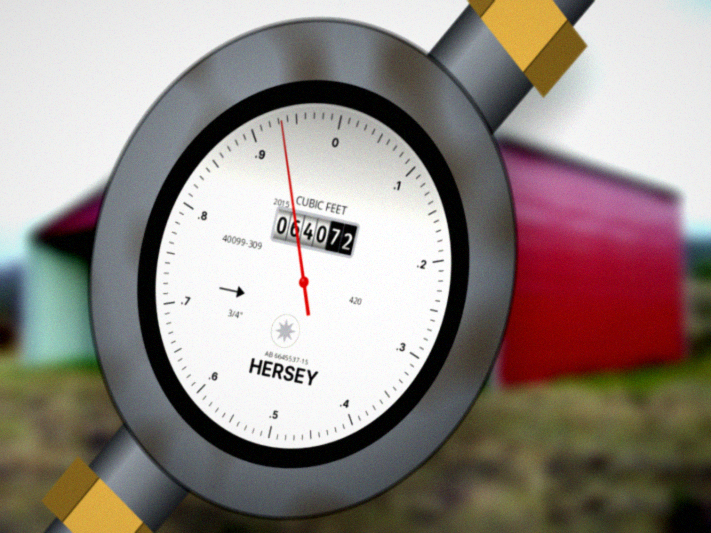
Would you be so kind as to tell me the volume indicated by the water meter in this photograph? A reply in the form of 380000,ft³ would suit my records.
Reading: 64071.93,ft³
